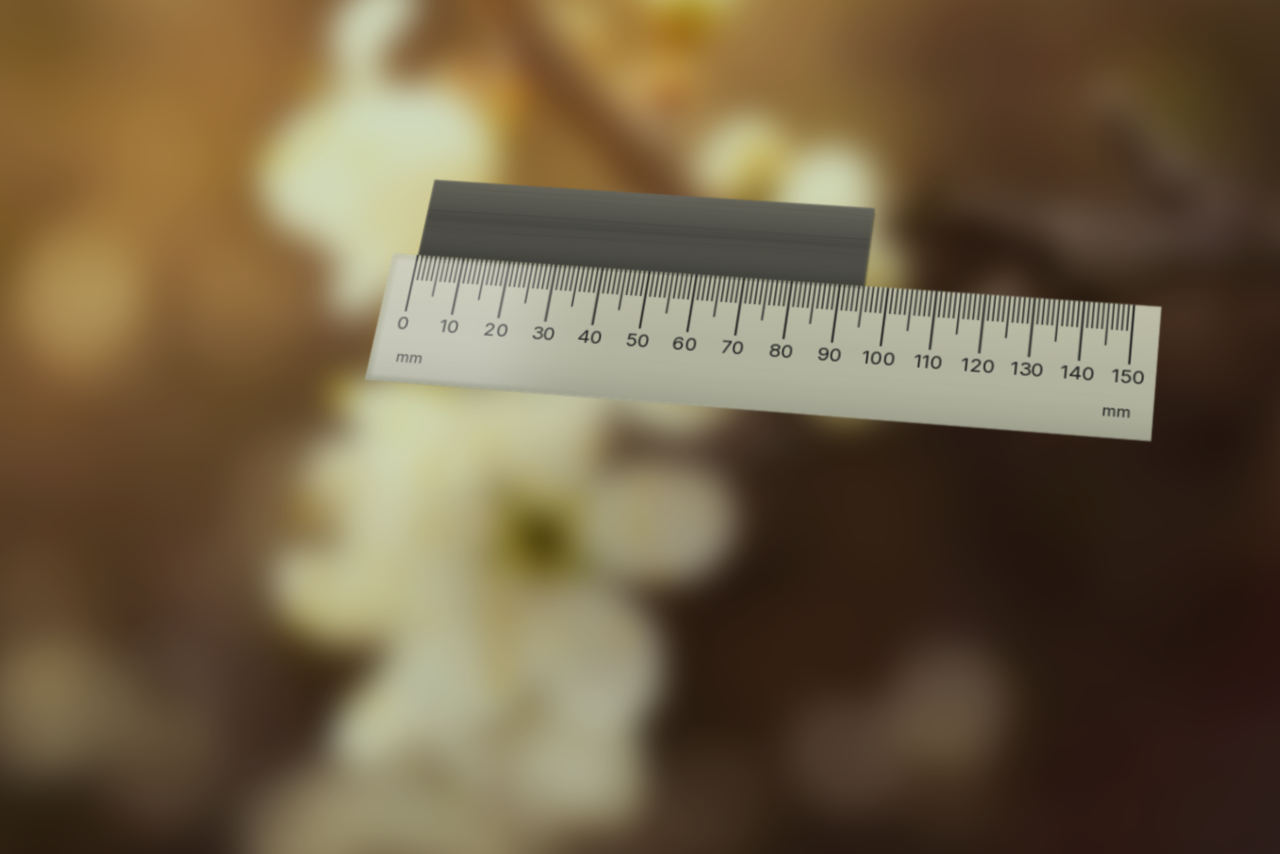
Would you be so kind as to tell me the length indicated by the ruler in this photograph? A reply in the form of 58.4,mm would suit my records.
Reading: 95,mm
